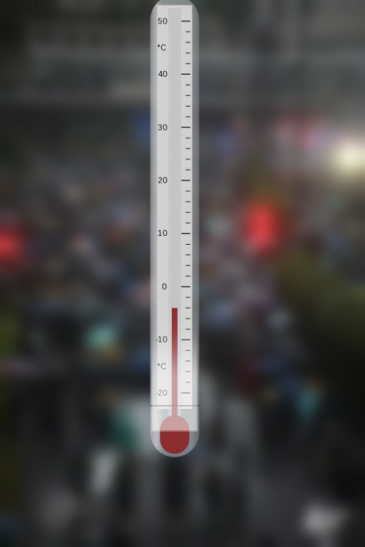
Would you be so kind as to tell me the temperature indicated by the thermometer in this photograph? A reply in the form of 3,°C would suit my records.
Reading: -4,°C
